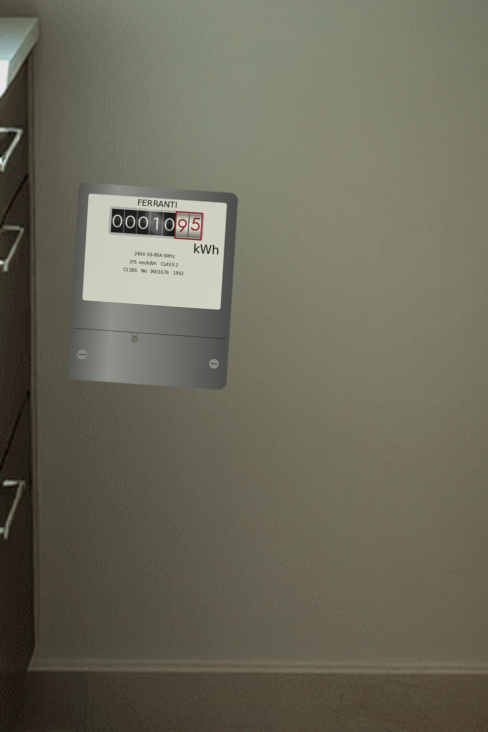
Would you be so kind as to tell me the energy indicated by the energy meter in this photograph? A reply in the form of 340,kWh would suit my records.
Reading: 10.95,kWh
